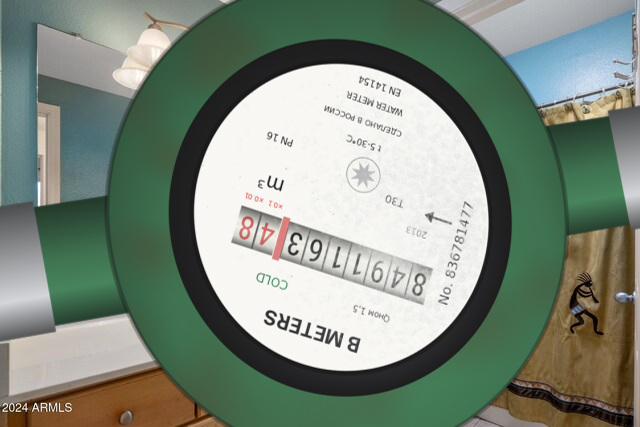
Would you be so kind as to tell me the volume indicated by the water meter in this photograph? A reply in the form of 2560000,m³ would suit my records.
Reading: 8491163.48,m³
